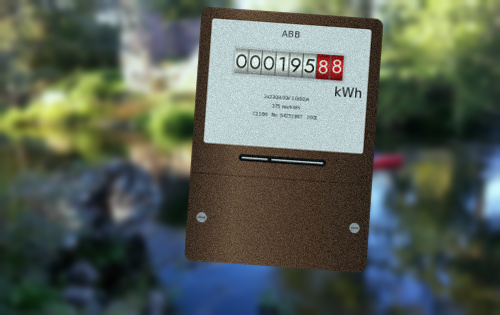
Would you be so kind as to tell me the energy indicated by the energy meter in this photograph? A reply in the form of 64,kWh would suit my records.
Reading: 195.88,kWh
